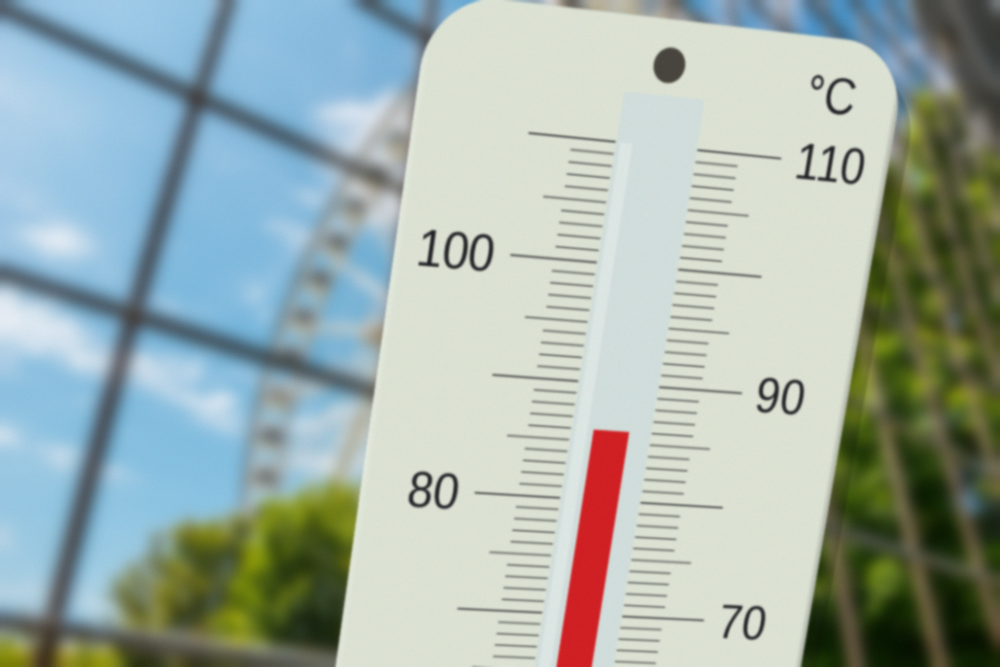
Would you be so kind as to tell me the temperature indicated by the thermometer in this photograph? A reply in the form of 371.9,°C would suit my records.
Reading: 86,°C
